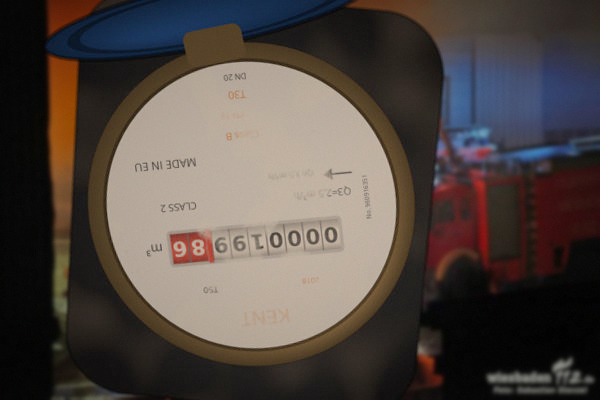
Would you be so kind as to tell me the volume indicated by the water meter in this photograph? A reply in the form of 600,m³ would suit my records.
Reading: 199.86,m³
